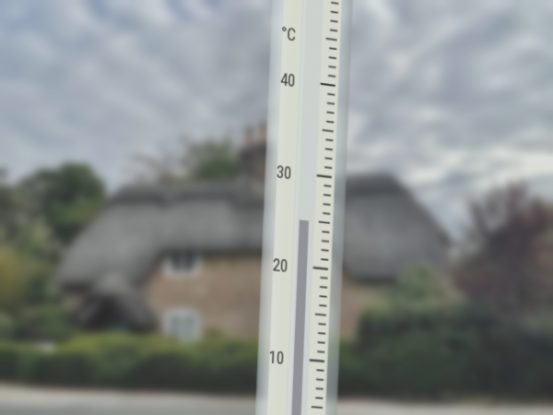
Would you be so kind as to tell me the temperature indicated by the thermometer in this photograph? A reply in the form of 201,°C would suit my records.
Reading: 25,°C
